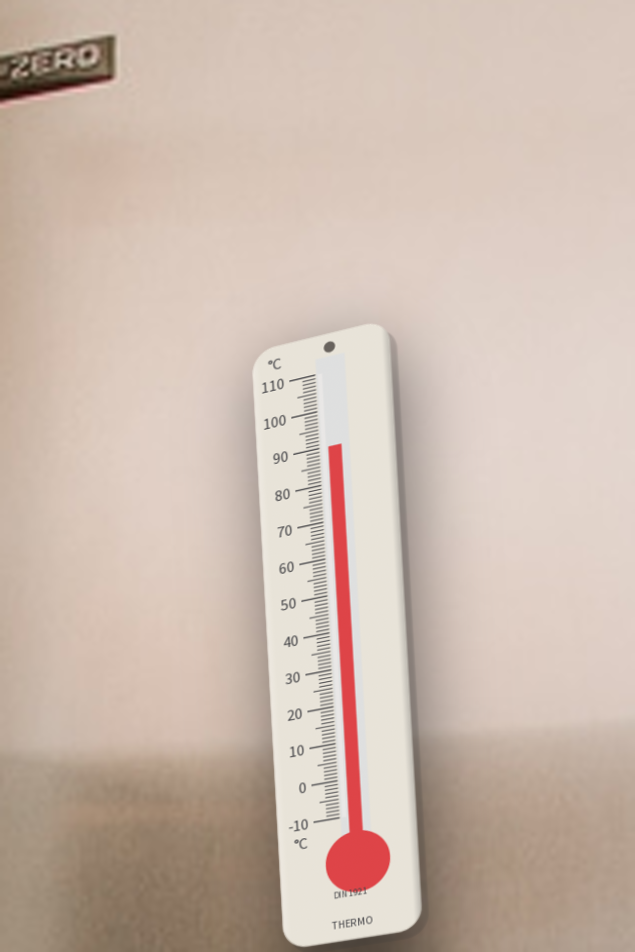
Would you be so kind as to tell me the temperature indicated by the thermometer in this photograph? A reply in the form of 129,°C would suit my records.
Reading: 90,°C
